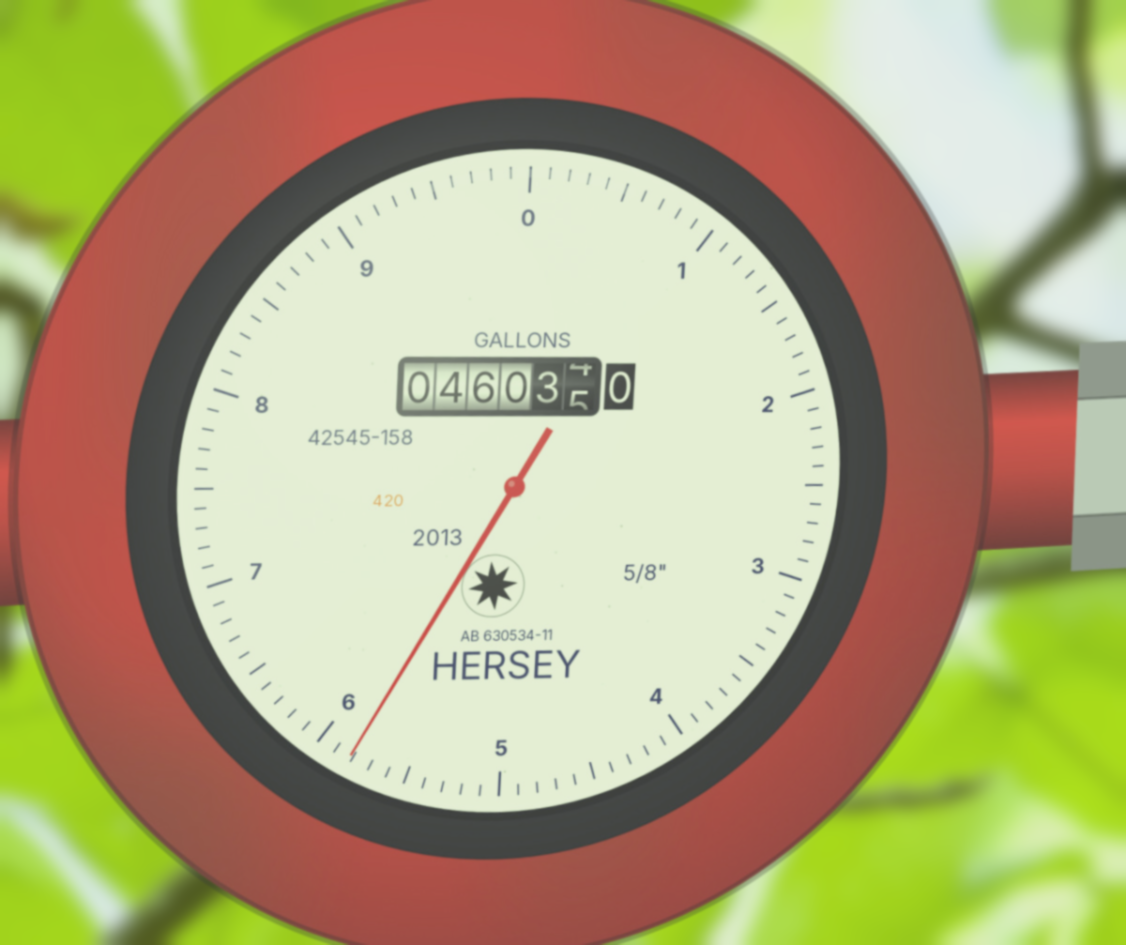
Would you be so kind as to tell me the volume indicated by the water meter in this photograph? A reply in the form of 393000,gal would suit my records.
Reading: 460345.8,gal
